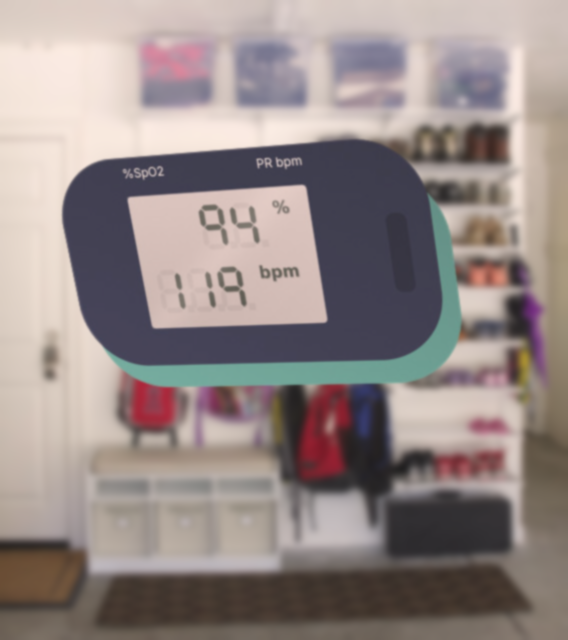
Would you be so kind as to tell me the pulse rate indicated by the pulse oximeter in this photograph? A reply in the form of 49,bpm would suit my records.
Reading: 119,bpm
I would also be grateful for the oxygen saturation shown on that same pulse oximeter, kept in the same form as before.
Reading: 94,%
